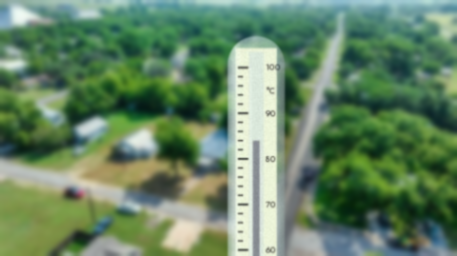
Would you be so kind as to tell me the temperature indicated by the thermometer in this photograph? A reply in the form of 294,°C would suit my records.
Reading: 84,°C
